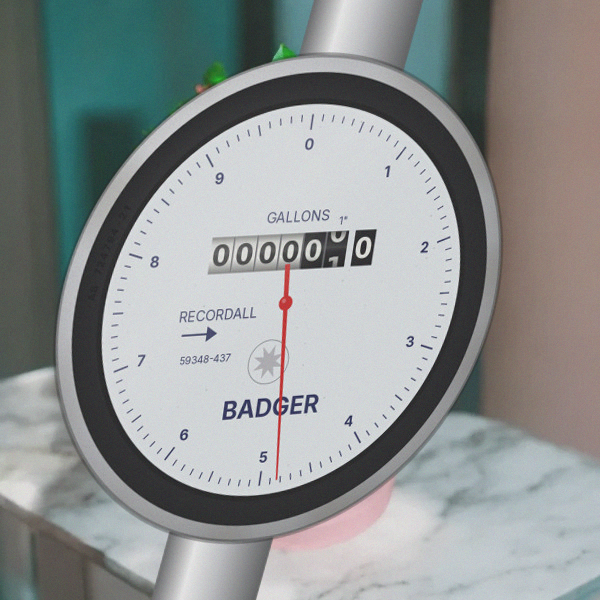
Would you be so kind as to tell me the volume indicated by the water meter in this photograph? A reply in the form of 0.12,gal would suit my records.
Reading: 4.8,gal
